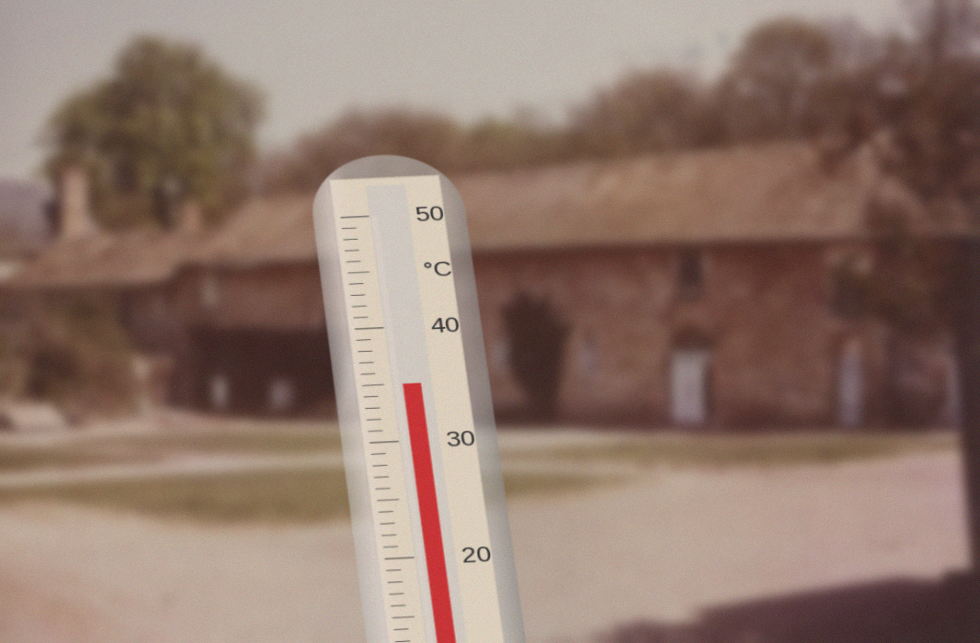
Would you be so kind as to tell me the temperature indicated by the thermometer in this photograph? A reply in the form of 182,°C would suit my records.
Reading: 35,°C
